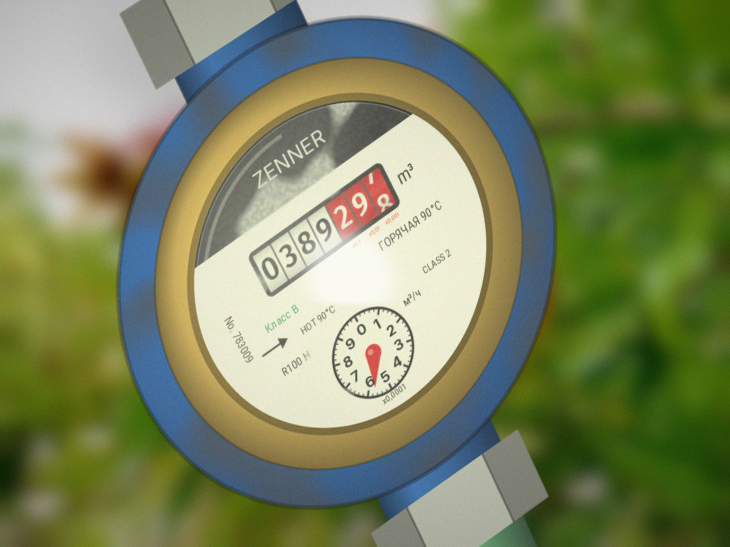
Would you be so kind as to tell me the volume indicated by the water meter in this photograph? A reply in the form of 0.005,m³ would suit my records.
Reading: 389.2975,m³
